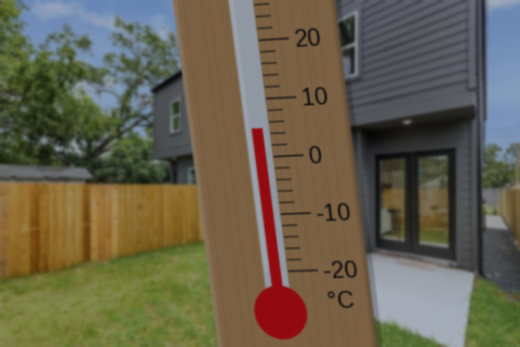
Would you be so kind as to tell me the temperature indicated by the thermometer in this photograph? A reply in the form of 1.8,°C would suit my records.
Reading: 5,°C
